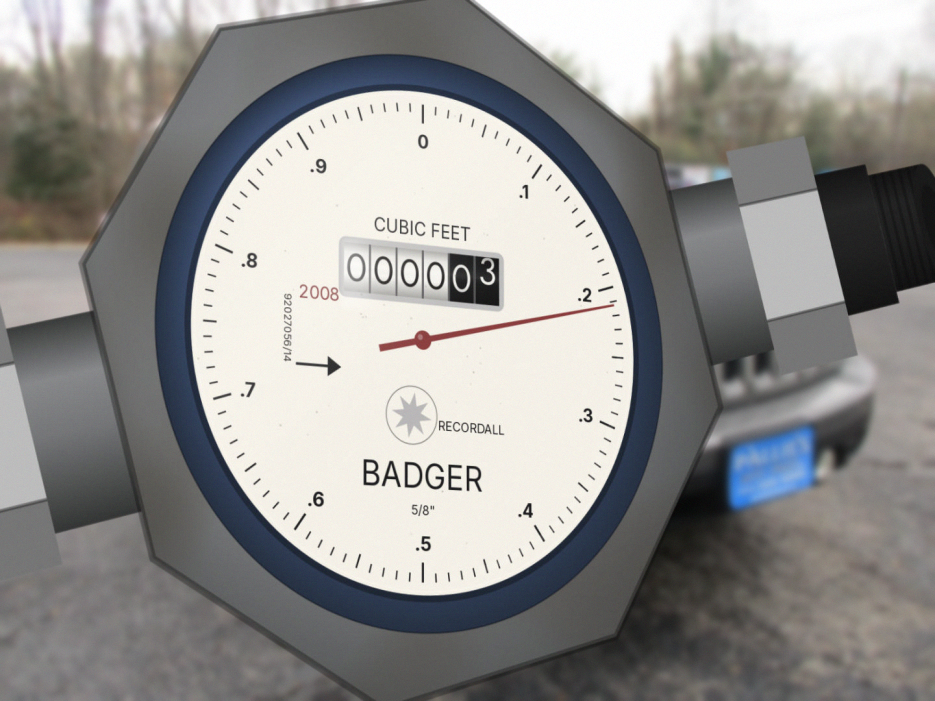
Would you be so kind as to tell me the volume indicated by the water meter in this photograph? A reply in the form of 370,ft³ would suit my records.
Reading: 3.21,ft³
